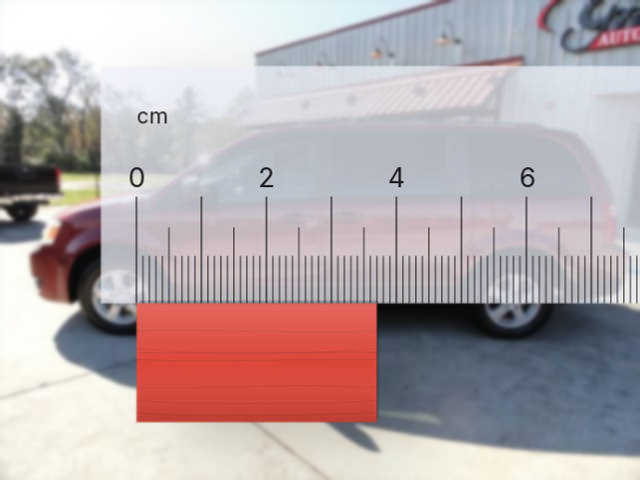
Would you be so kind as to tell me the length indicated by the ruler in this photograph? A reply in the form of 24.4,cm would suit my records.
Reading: 3.7,cm
